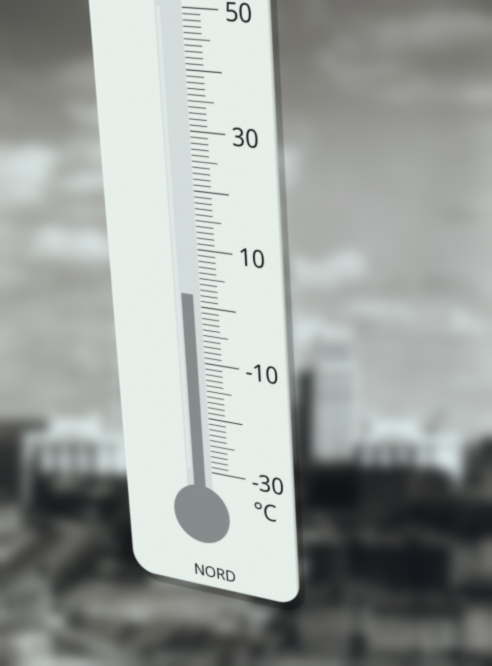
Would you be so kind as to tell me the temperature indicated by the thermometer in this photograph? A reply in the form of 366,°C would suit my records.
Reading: 2,°C
